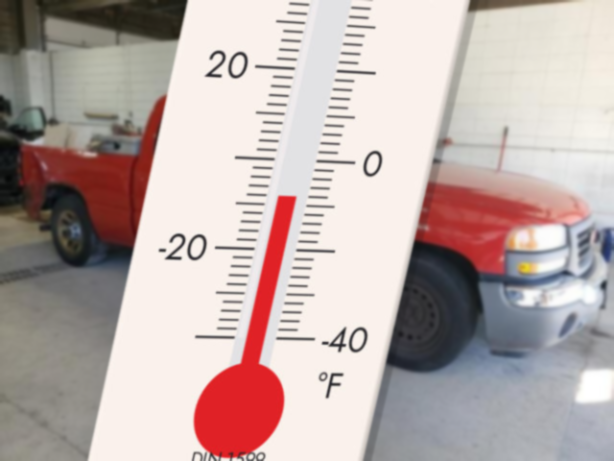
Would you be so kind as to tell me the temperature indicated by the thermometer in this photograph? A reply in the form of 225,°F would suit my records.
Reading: -8,°F
